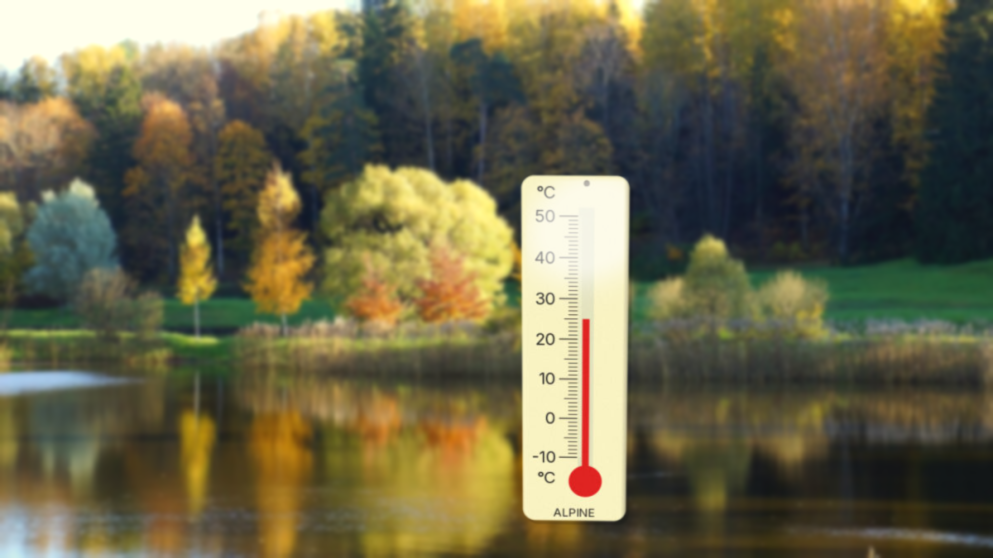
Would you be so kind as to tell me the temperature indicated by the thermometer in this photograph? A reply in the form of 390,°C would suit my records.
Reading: 25,°C
